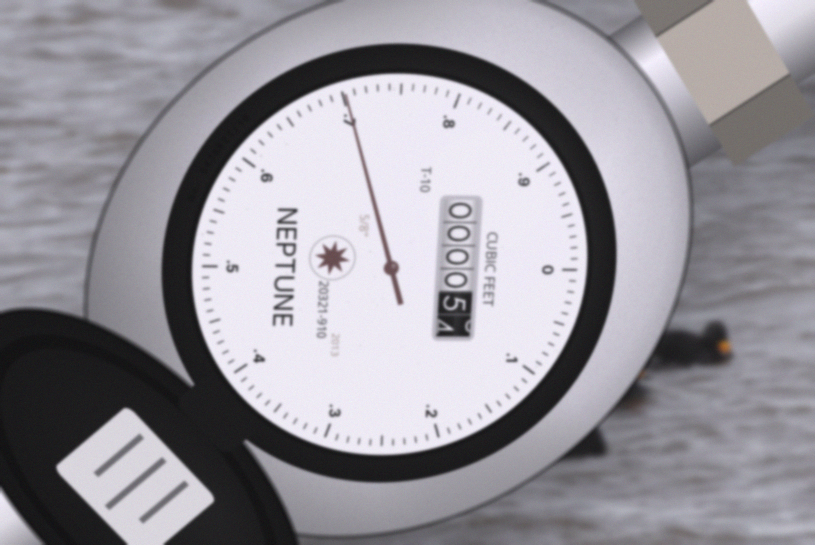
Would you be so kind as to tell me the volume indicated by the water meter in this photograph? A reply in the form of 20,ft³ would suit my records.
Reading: 53.70,ft³
